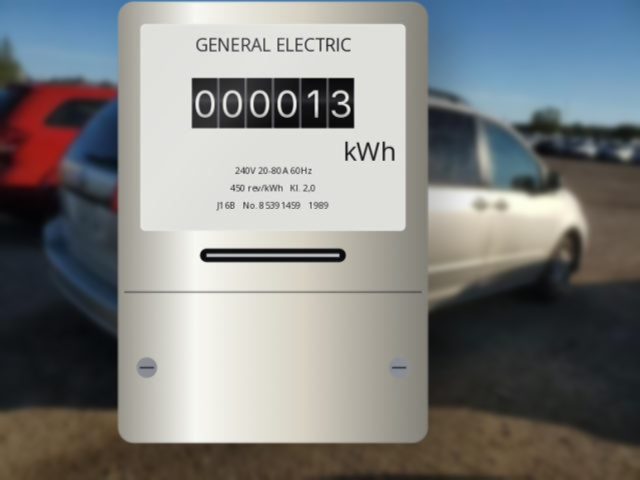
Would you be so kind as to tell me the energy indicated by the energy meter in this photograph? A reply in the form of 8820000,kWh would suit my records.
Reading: 13,kWh
